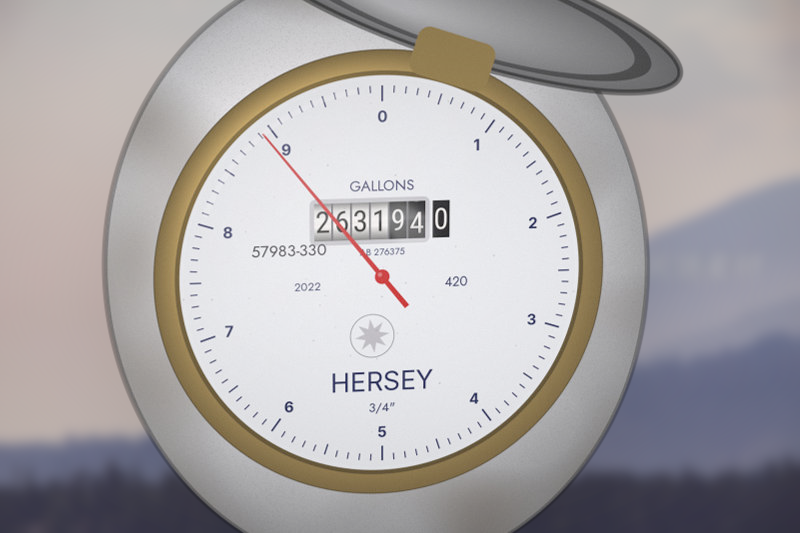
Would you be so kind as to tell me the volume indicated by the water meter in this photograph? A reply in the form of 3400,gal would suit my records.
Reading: 2631938.9,gal
